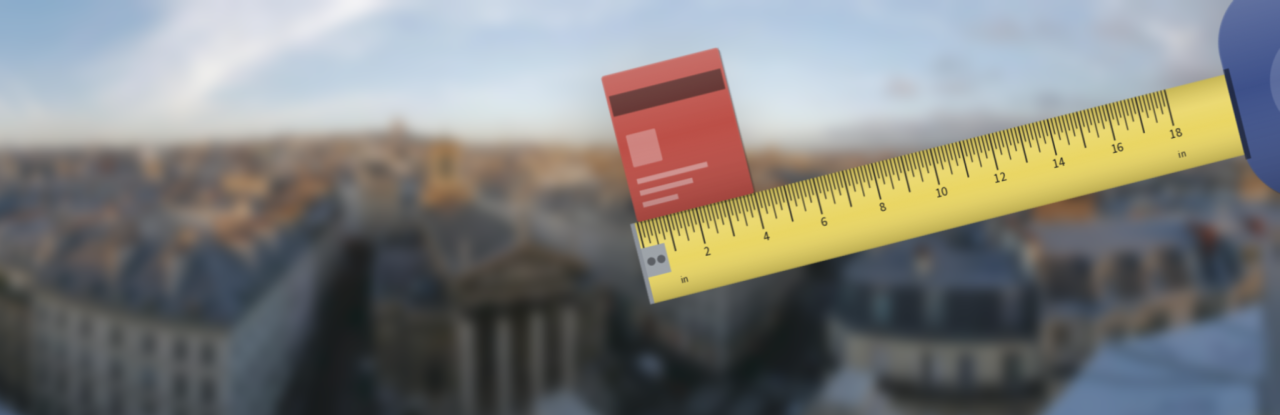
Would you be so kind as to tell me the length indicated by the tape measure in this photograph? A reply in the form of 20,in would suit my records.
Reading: 4,in
